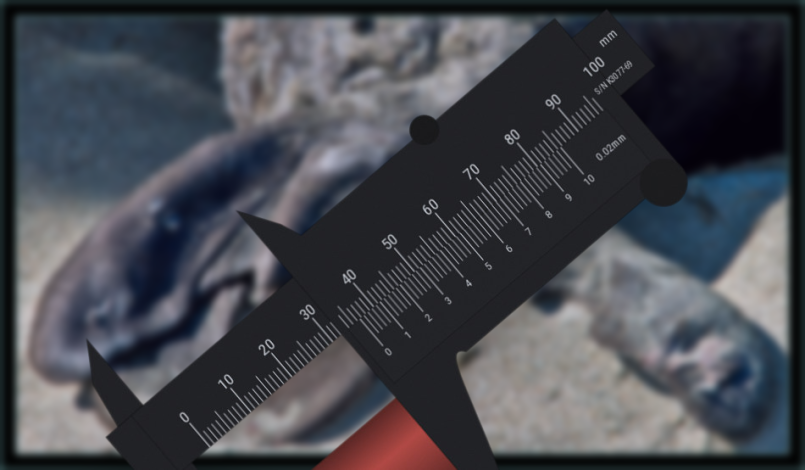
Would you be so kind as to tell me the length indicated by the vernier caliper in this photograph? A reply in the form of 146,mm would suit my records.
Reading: 36.6,mm
